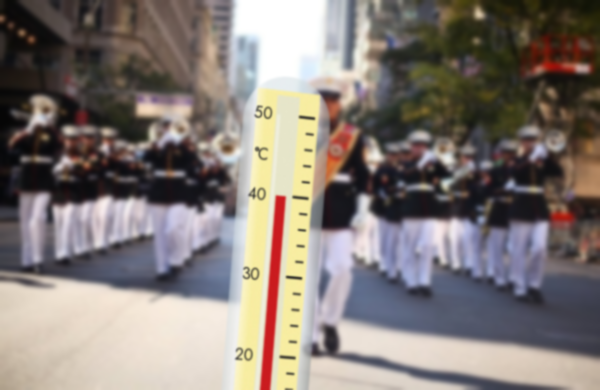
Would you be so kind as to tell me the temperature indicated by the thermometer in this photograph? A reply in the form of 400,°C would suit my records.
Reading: 40,°C
